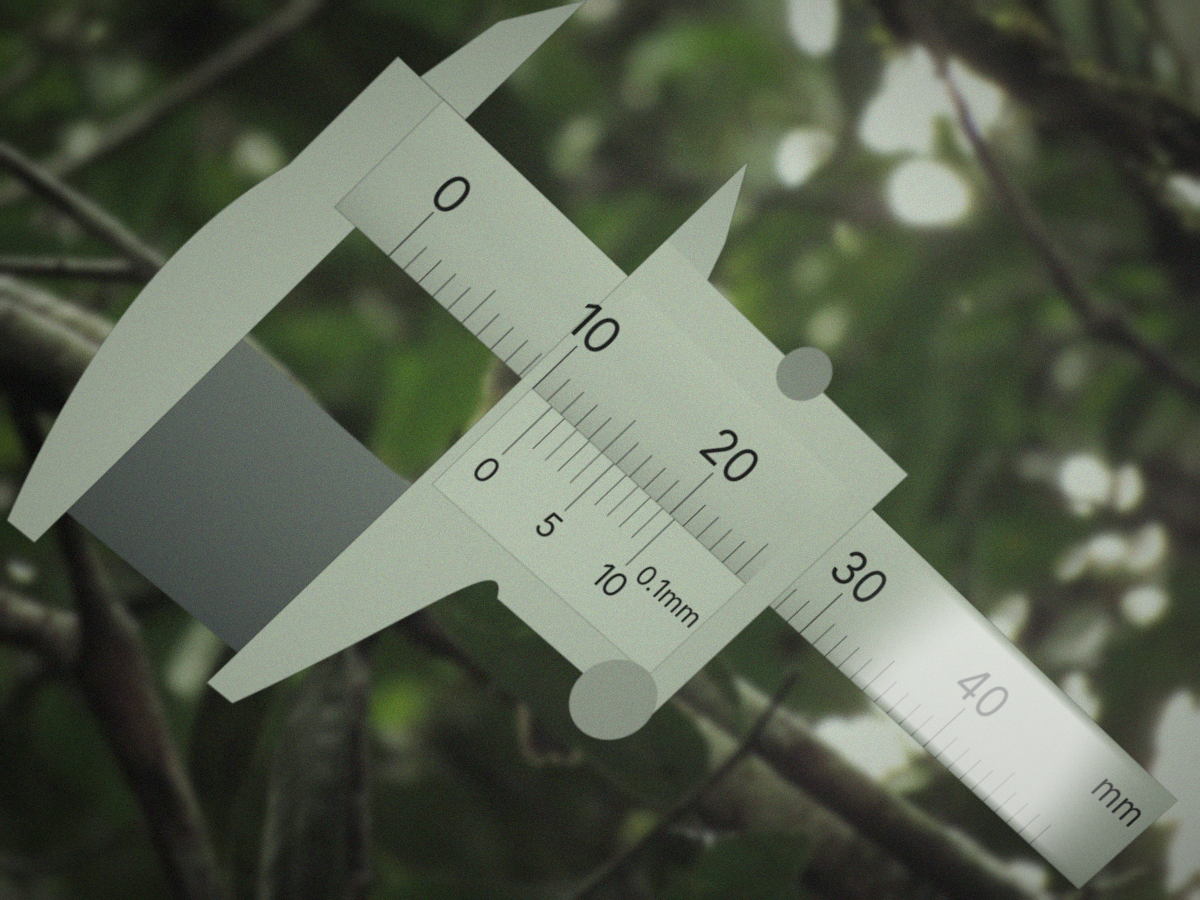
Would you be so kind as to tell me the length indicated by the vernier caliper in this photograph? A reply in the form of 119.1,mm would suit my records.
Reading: 11.4,mm
